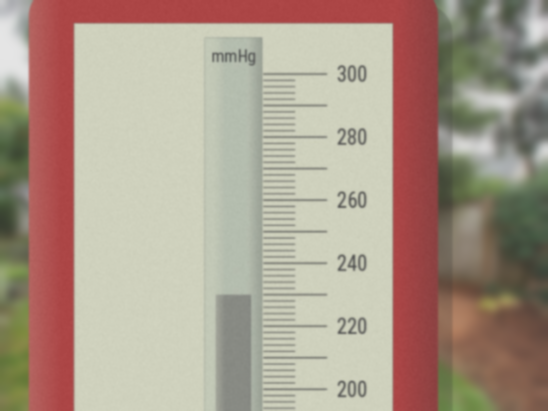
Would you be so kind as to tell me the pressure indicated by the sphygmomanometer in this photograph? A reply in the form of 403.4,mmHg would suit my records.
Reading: 230,mmHg
